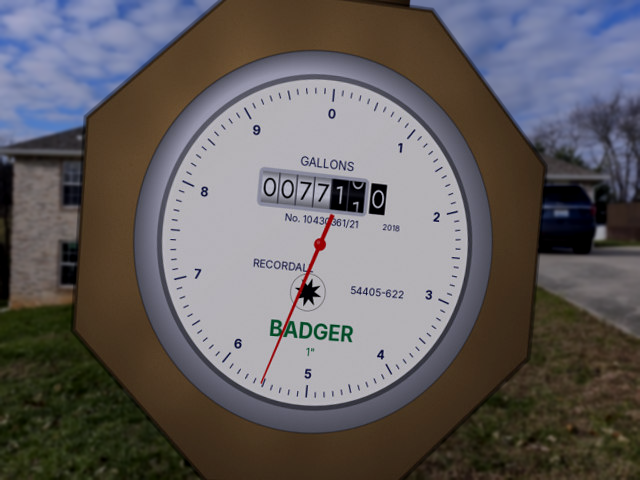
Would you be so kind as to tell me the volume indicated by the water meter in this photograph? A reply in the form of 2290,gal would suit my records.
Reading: 77105.5,gal
